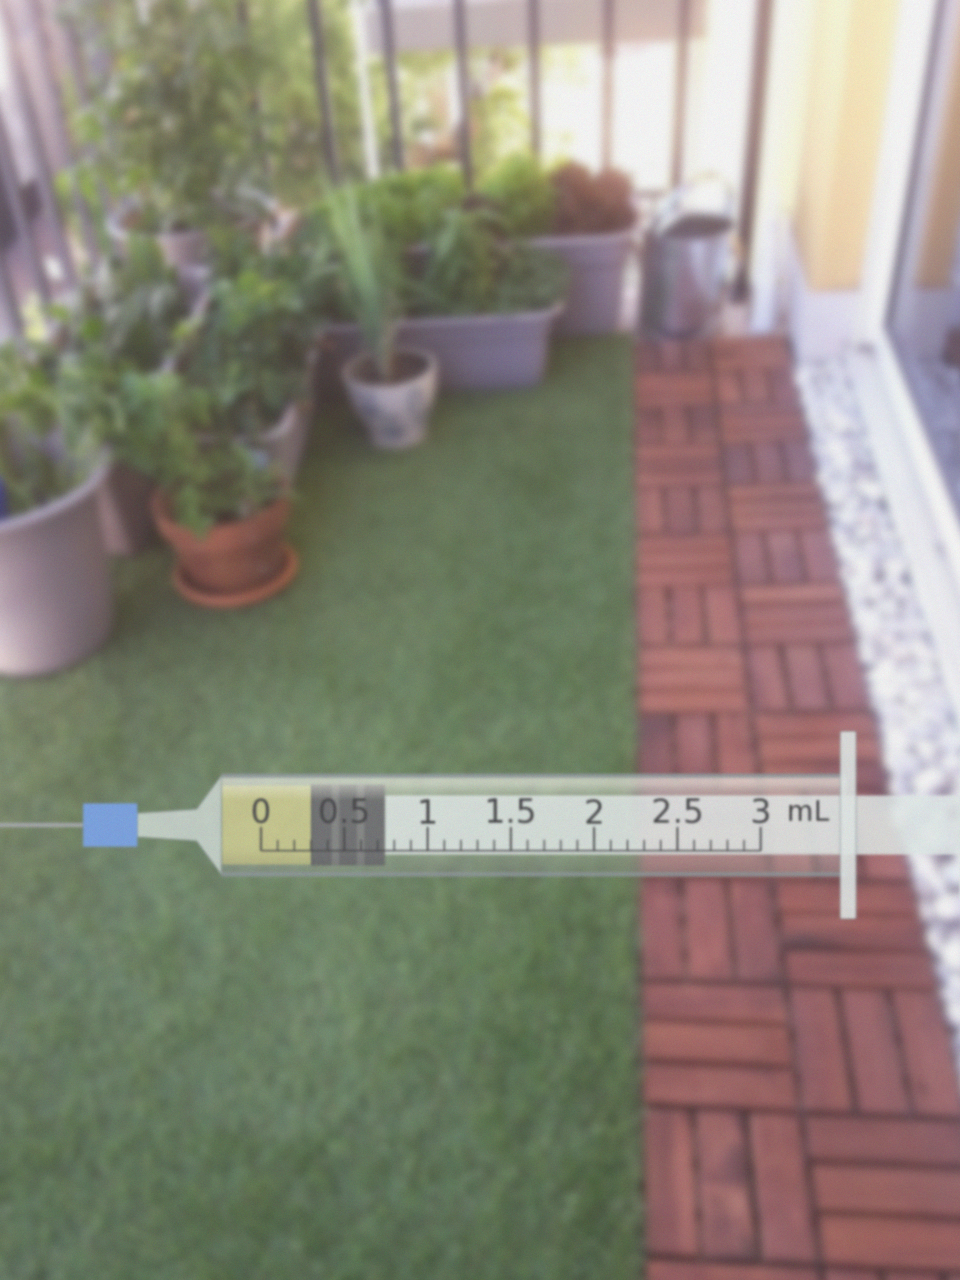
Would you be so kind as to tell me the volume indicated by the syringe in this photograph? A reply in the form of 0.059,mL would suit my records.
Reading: 0.3,mL
